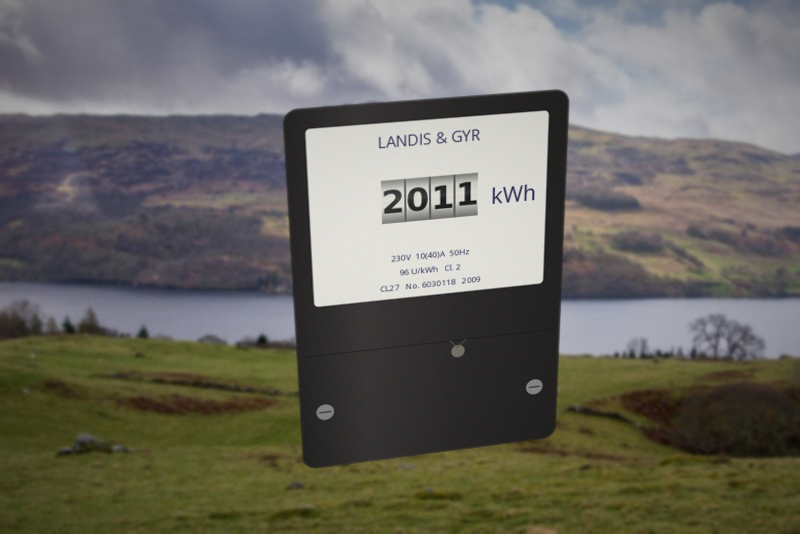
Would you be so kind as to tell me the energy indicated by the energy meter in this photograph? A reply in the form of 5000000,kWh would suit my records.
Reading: 2011,kWh
